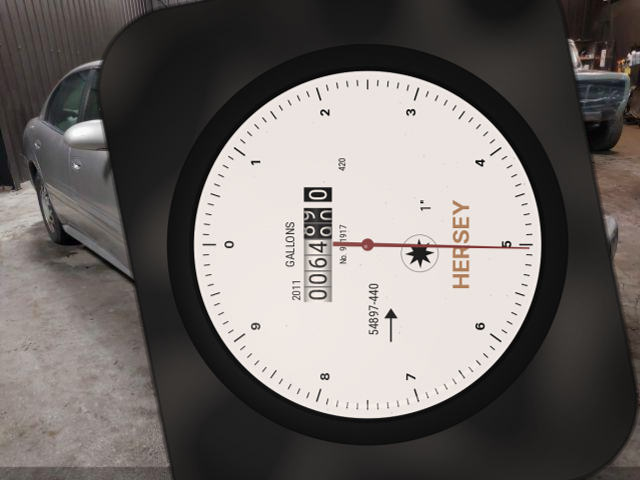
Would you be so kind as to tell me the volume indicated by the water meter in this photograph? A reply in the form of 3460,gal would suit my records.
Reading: 64895.0,gal
